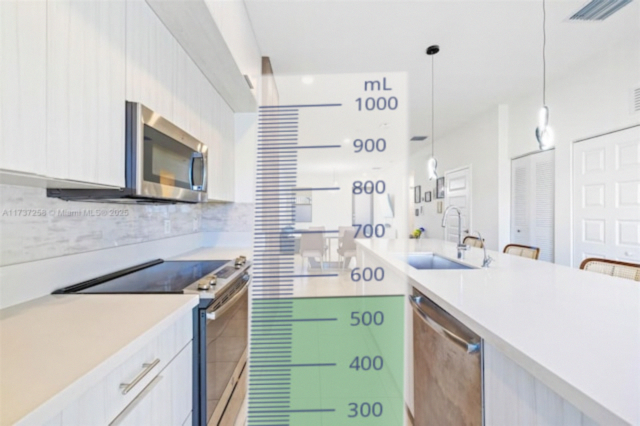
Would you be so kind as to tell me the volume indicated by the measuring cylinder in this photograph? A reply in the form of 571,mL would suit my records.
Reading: 550,mL
